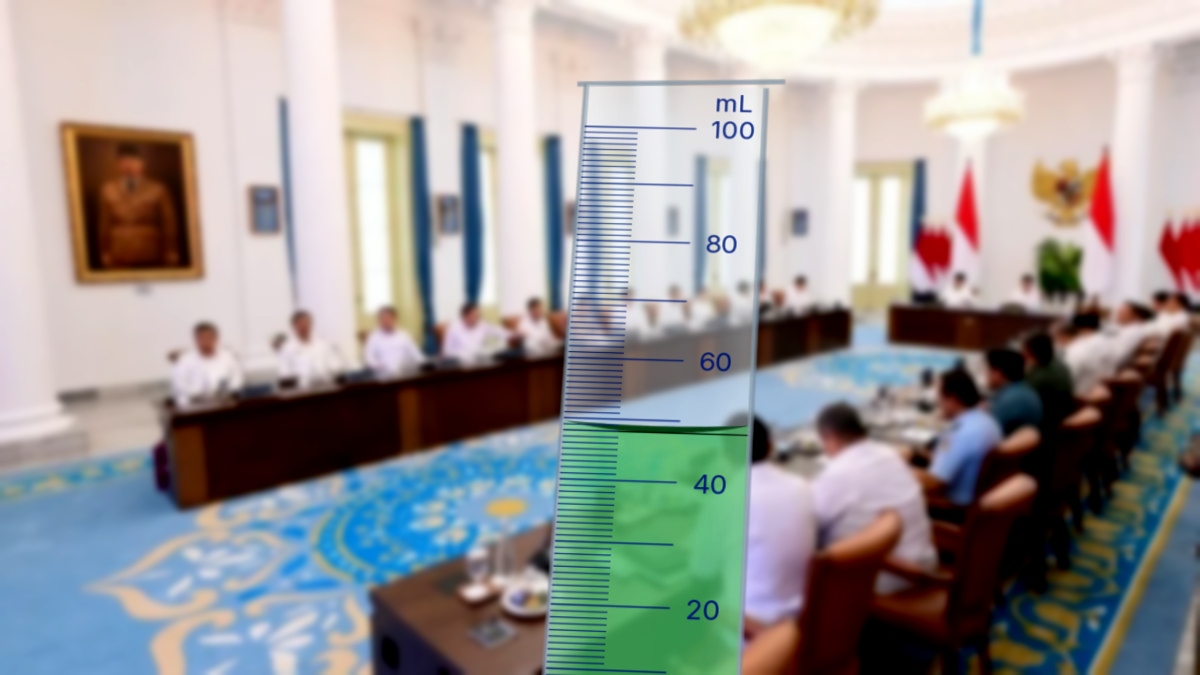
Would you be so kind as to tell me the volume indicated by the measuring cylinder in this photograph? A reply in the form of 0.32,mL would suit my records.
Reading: 48,mL
